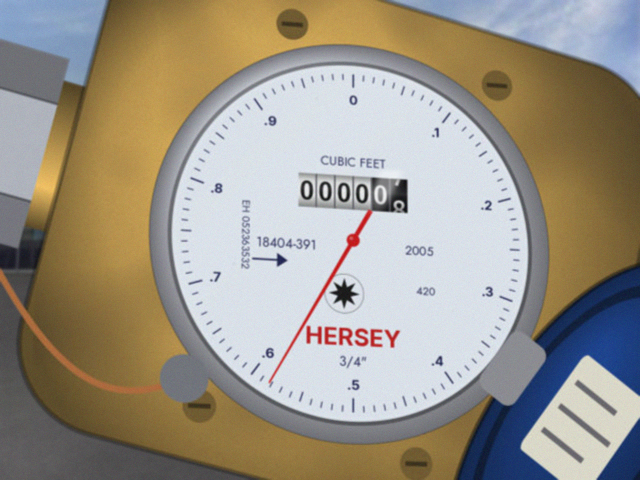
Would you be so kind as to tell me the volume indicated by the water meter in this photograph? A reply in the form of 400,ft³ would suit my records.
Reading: 7.58,ft³
